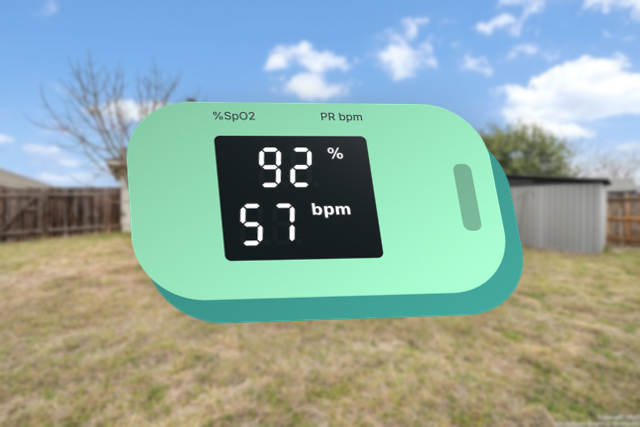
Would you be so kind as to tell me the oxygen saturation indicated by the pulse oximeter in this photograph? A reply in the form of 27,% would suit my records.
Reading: 92,%
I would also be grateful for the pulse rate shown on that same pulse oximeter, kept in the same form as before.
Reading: 57,bpm
